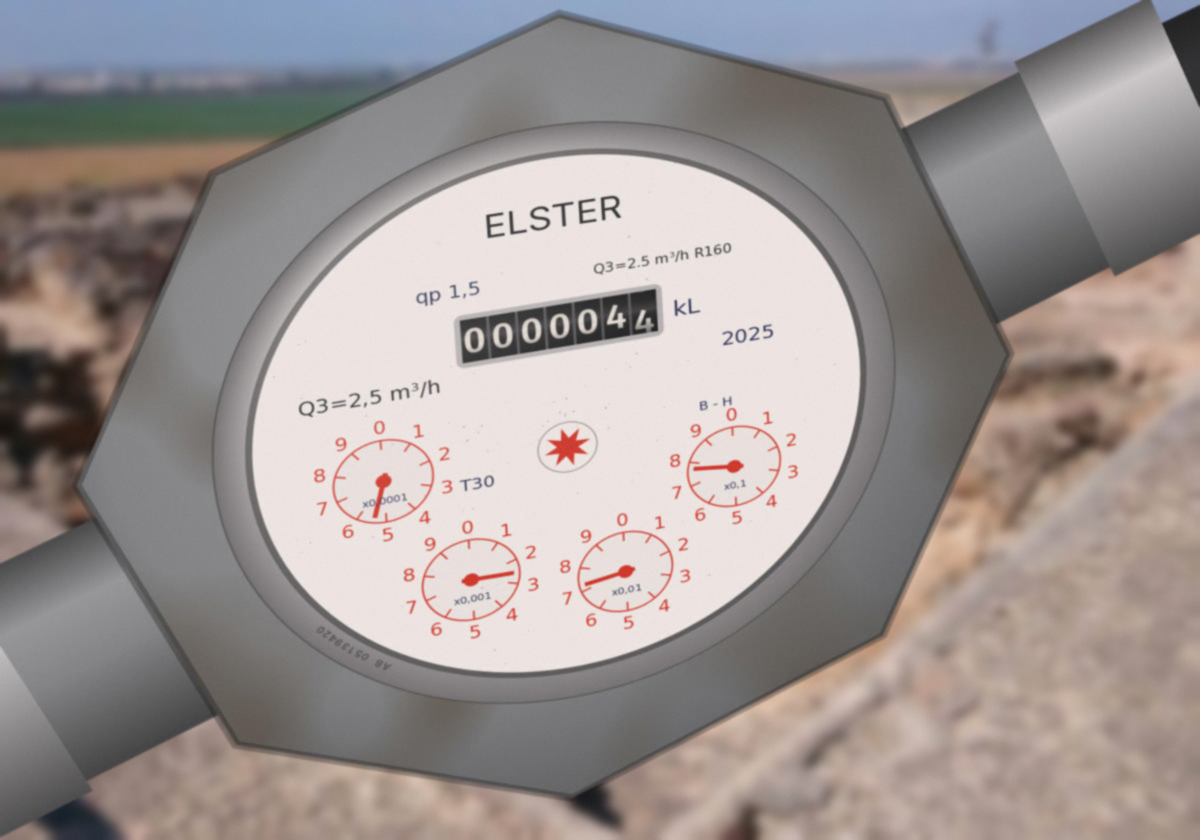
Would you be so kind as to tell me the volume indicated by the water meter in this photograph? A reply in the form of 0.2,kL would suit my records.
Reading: 43.7725,kL
